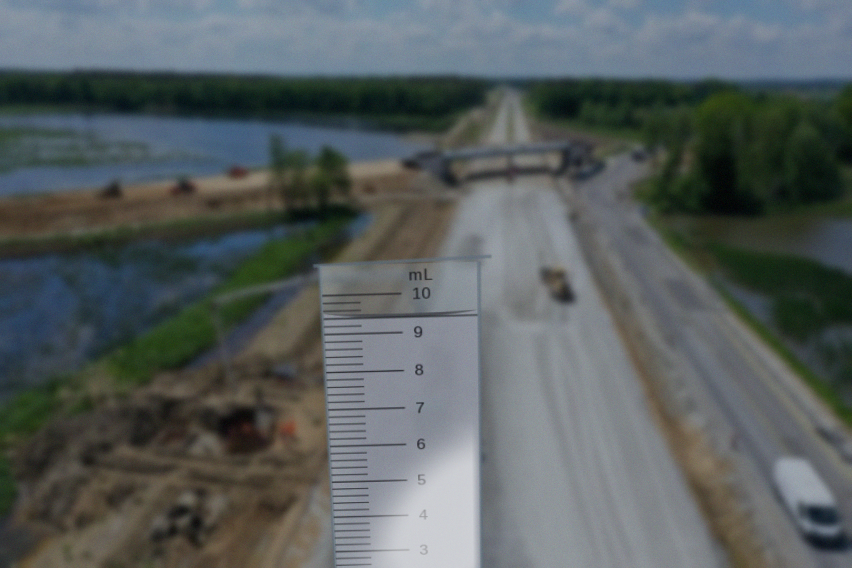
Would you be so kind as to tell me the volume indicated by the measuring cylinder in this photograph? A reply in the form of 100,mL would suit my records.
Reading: 9.4,mL
